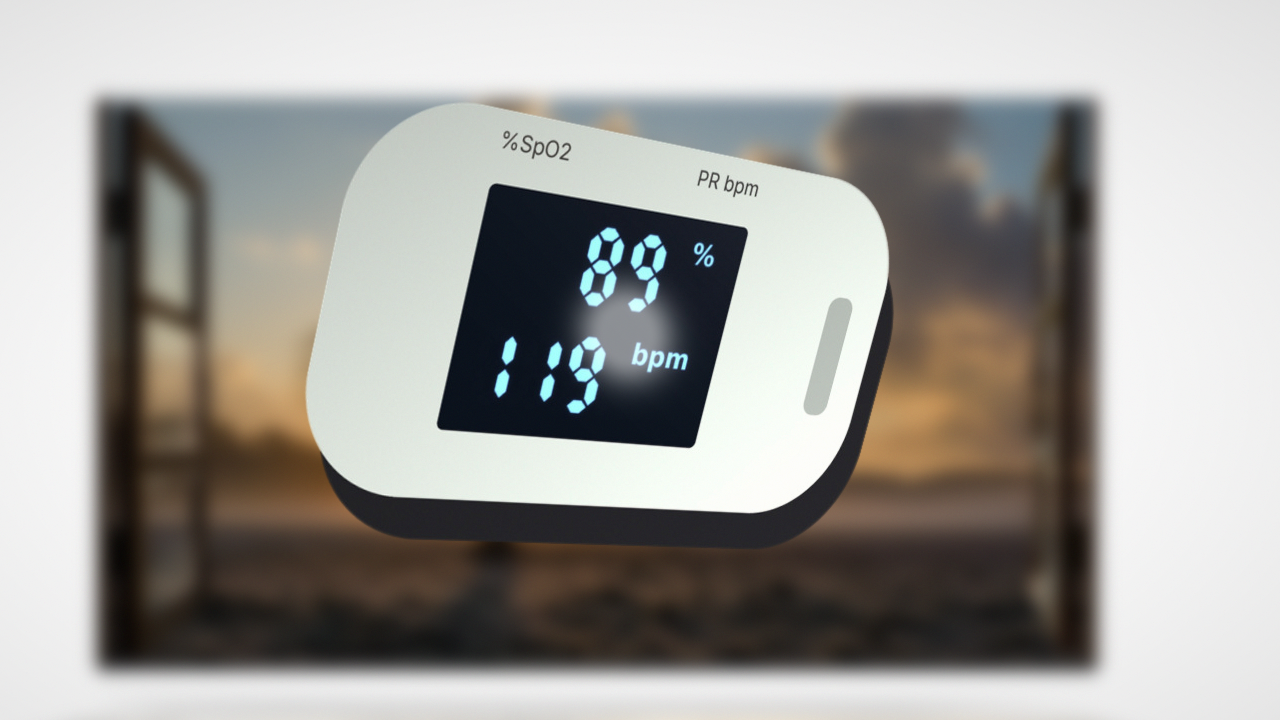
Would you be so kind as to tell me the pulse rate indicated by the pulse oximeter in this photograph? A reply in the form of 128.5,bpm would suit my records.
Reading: 119,bpm
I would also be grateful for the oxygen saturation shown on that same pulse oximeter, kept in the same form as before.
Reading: 89,%
